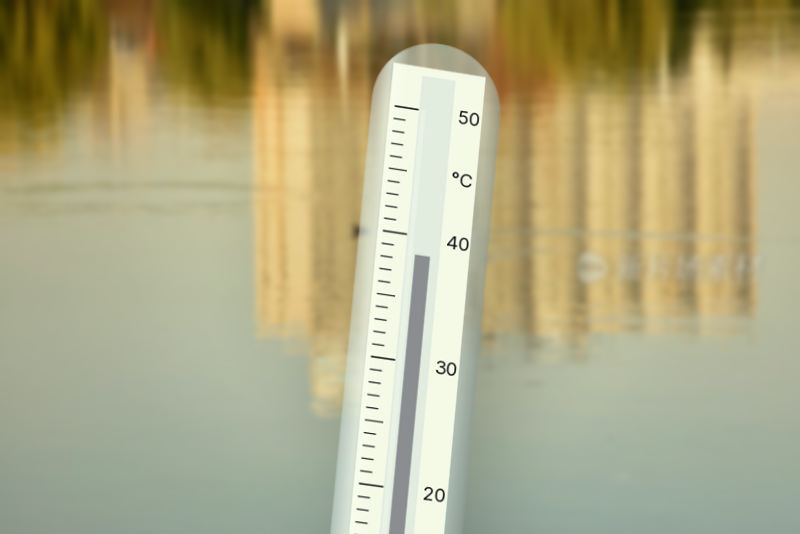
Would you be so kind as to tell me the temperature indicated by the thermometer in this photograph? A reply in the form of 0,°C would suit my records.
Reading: 38.5,°C
